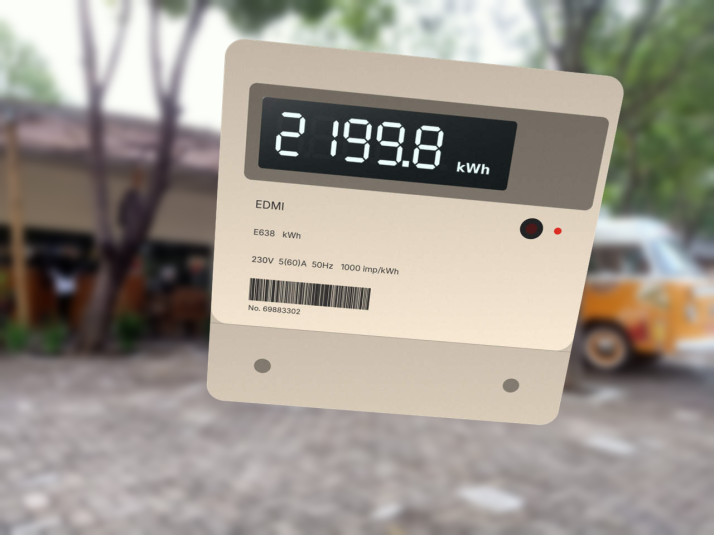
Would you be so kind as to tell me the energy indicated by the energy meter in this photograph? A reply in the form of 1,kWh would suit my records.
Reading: 2199.8,kWh
